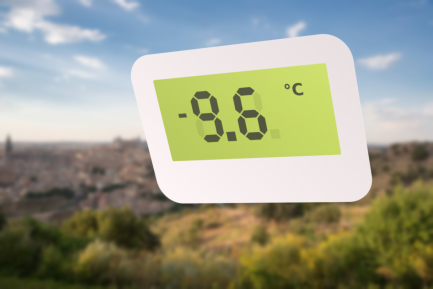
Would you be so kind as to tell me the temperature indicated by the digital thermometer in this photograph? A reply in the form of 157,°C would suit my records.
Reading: -9.6,°C
